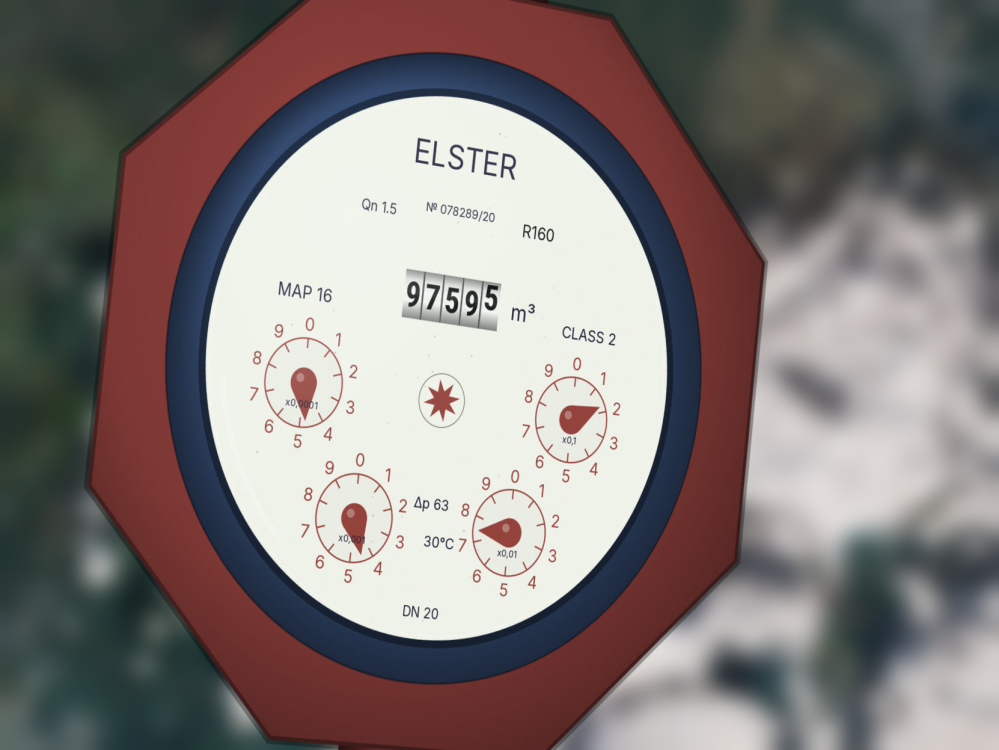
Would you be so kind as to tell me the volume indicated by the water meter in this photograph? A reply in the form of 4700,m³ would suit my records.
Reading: 97595.1744,m³
